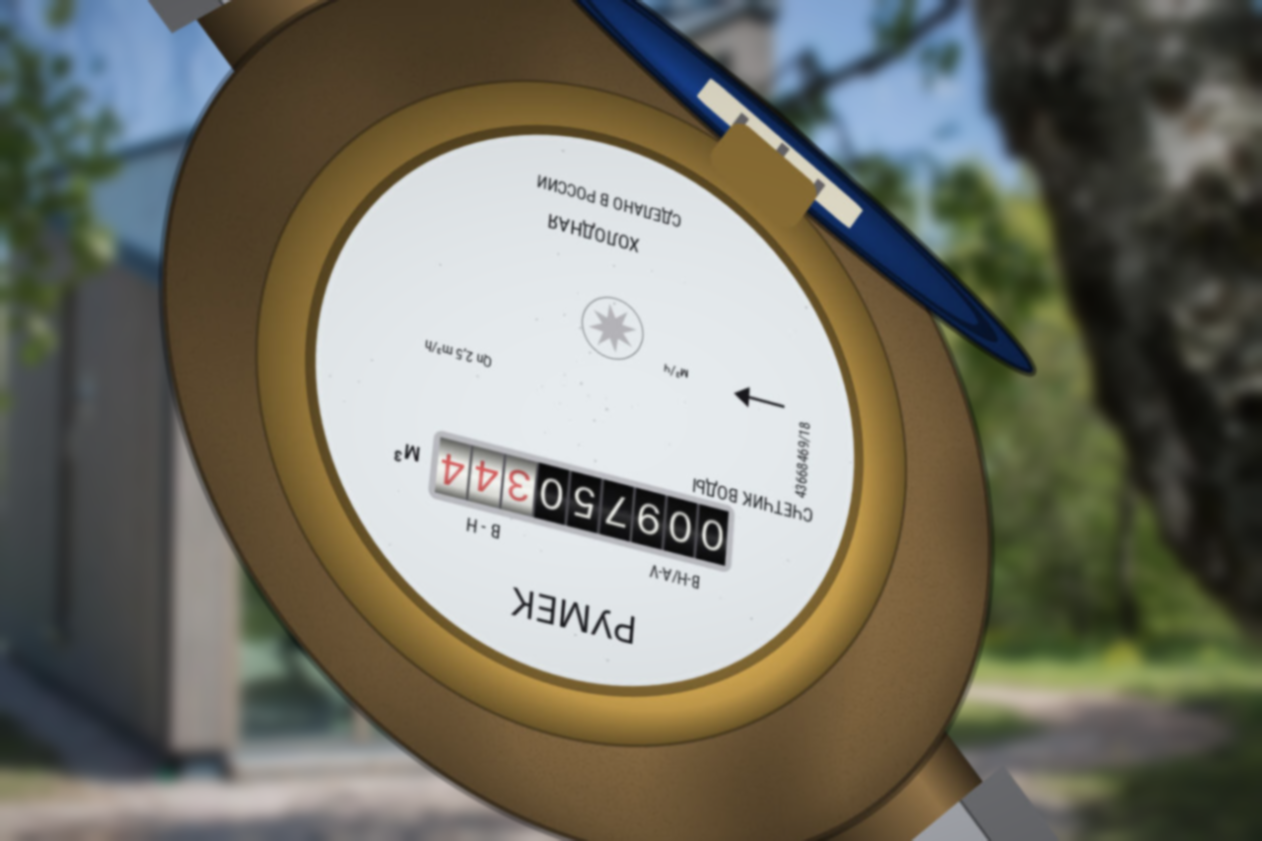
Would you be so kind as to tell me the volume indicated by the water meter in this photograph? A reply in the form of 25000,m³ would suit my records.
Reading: 9750.344,m³
